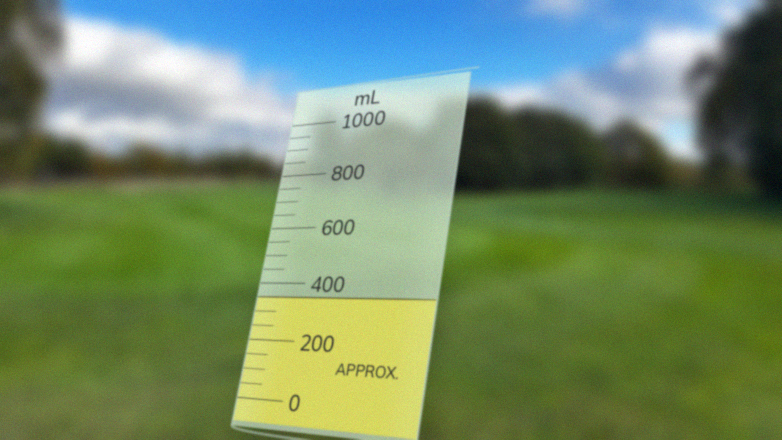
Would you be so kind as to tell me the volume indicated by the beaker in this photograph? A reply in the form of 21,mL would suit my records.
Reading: 350,mL
